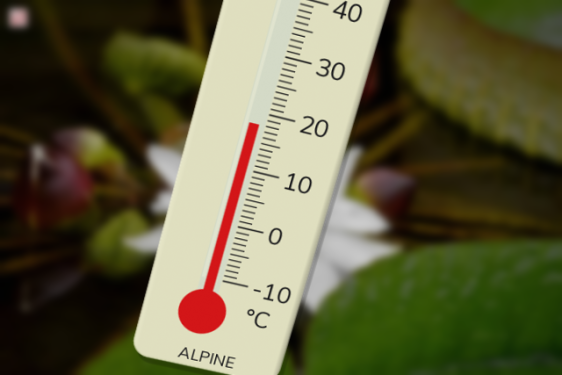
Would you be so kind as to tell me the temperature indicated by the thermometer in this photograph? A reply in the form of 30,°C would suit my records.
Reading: 18,°C
